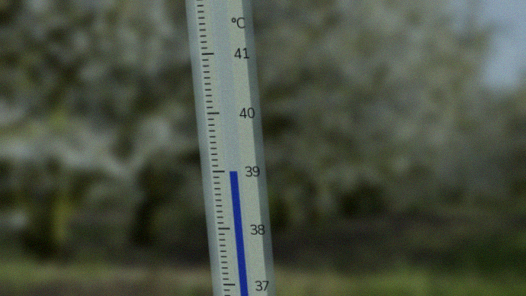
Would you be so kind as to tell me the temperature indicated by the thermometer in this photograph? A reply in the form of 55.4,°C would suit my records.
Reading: 39,°C
